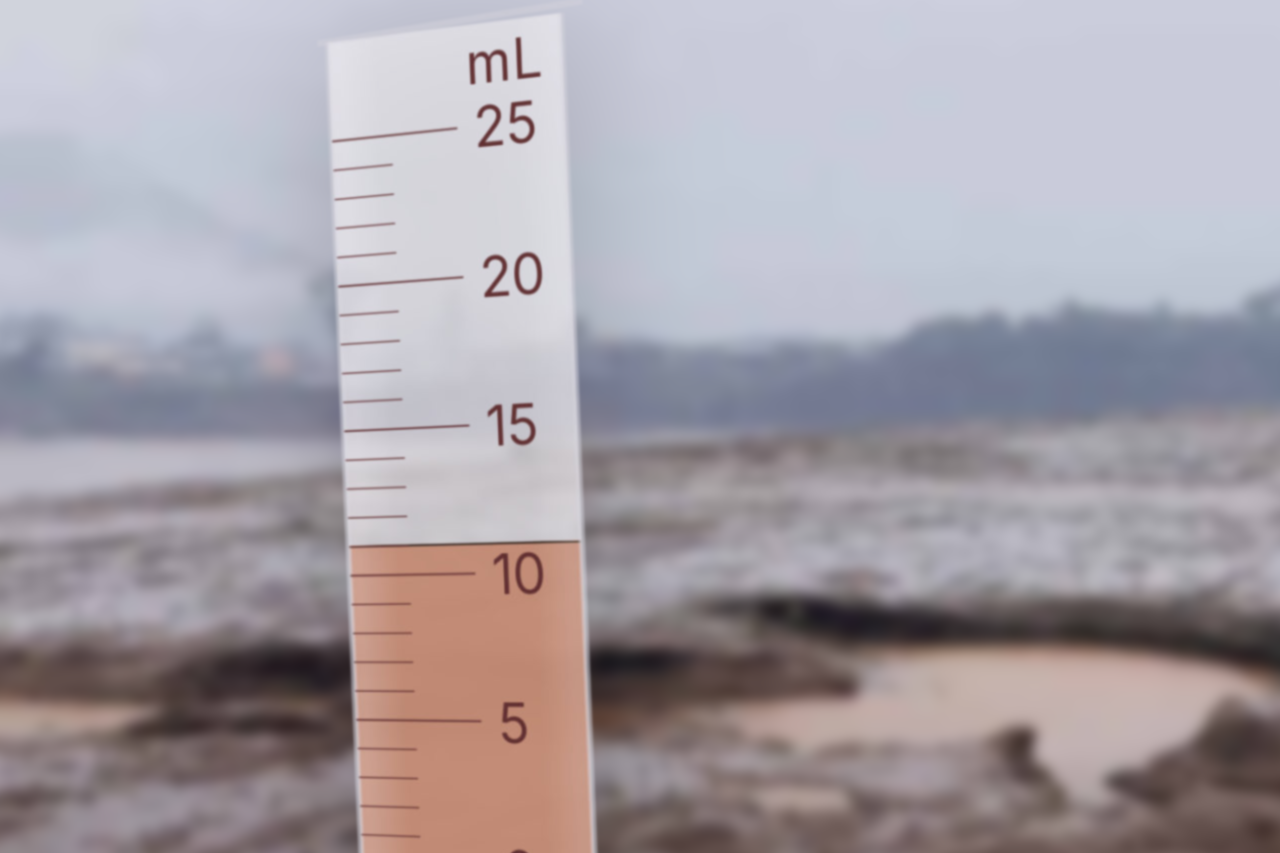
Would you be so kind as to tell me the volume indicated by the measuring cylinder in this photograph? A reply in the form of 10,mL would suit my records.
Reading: 11,mL
